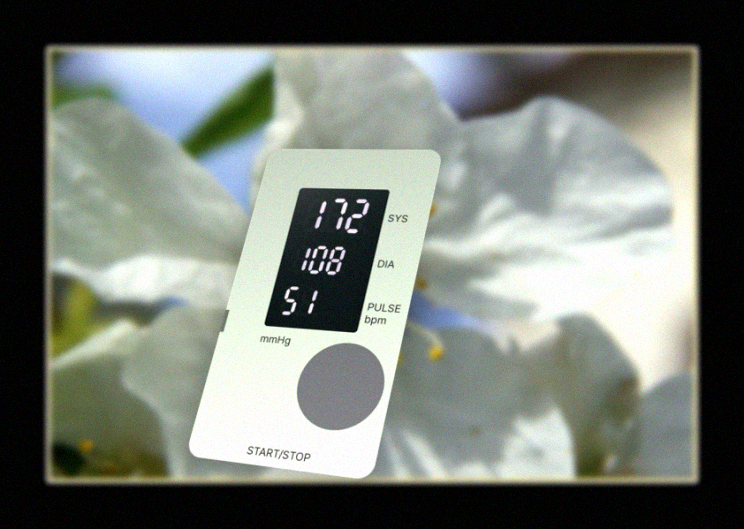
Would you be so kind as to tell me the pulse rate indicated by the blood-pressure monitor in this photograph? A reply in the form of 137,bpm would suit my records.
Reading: 51,bpm
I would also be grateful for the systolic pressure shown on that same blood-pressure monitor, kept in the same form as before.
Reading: 172,mmHg
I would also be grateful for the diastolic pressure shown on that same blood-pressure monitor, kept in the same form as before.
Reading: 108,mmHg
